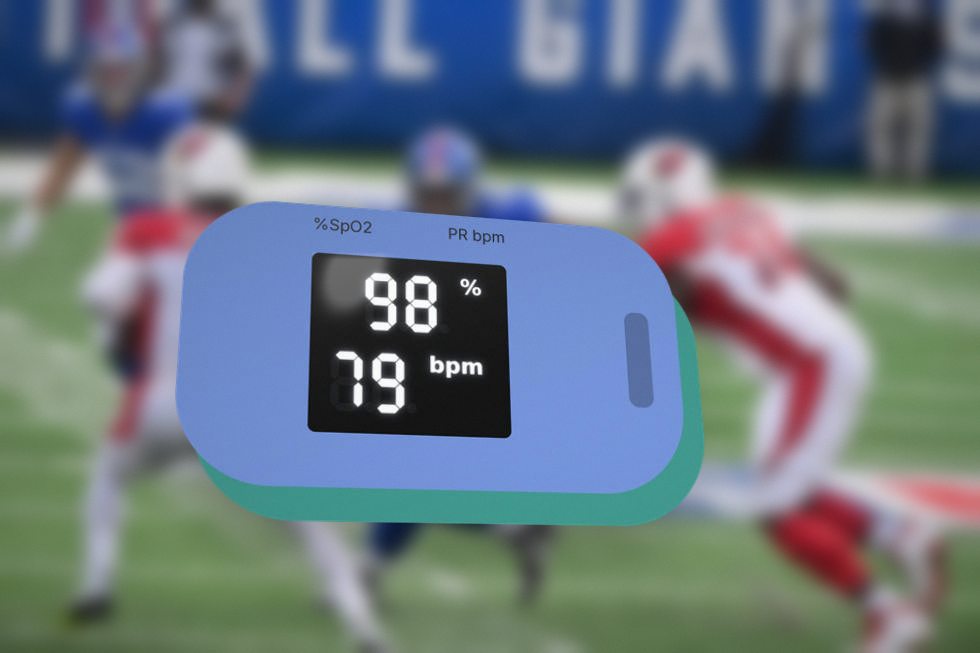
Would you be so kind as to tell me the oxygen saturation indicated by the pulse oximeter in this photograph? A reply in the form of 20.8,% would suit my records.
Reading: 98,%
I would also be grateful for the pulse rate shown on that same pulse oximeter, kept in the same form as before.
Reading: 79,bpm
